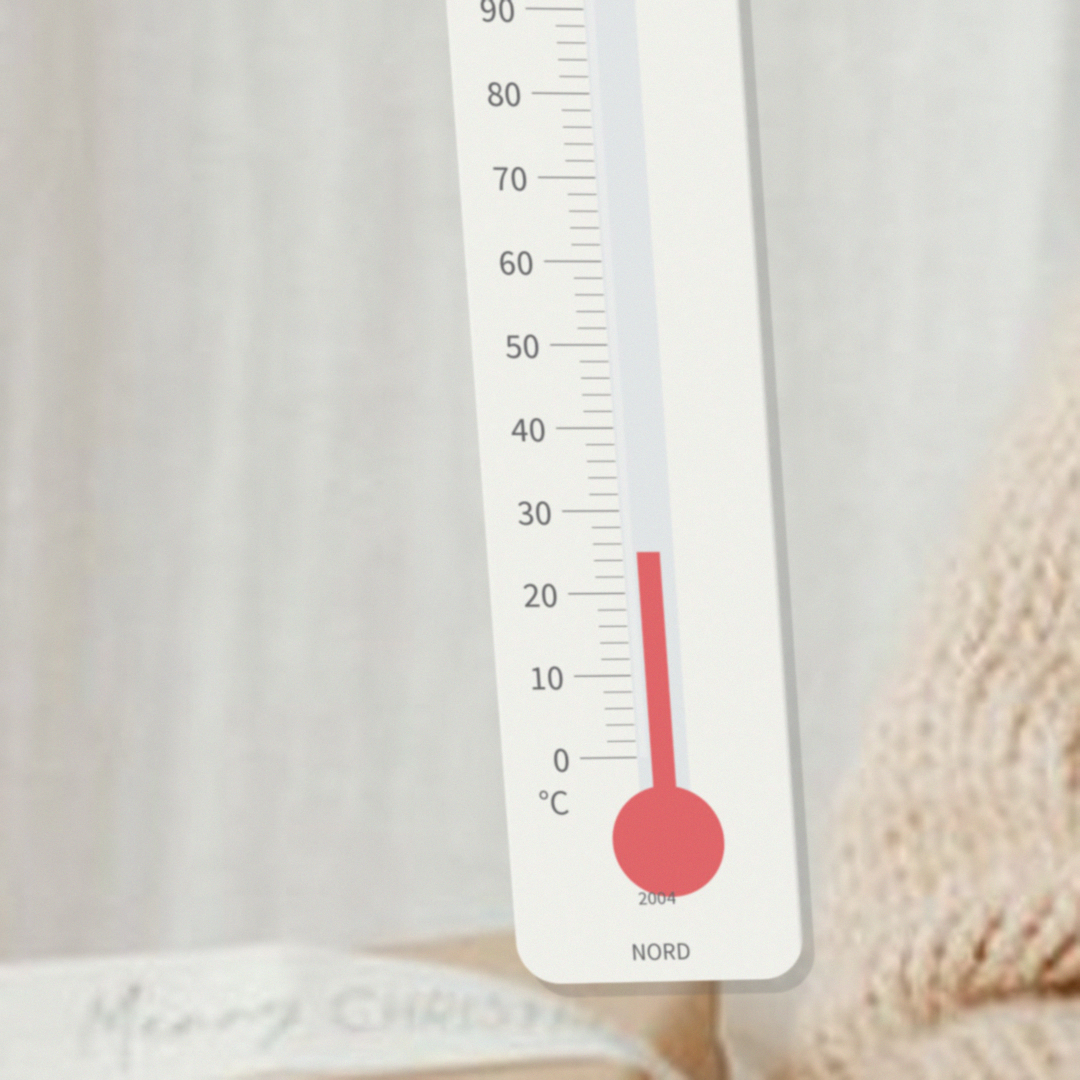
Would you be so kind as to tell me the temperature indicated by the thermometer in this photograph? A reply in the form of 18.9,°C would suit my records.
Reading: 25,°C
